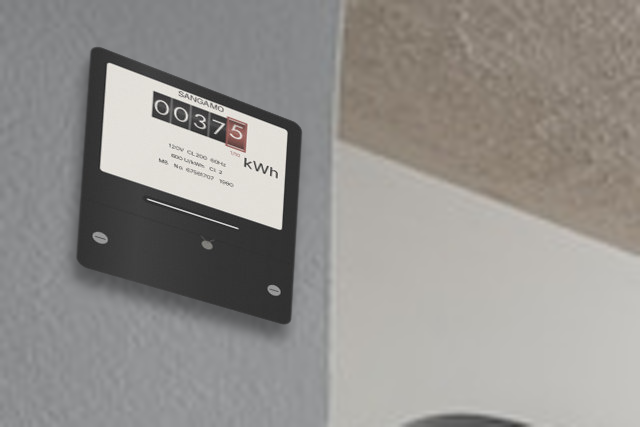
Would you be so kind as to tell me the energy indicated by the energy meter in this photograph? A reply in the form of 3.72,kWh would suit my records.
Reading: 37.5,kWh
